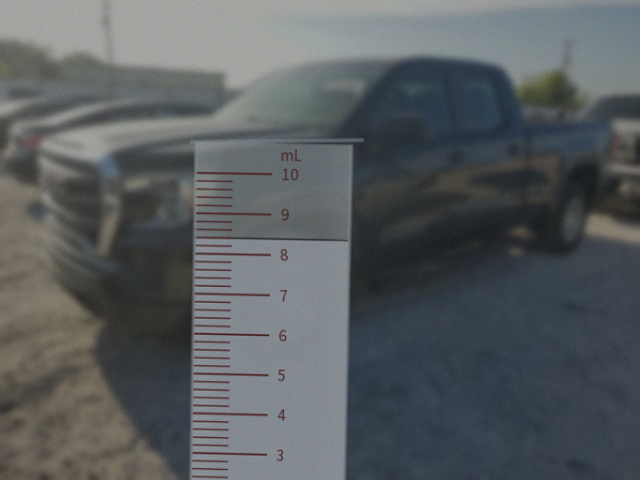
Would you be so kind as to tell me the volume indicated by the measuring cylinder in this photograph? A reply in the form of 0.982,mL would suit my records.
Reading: 8.4,mL
